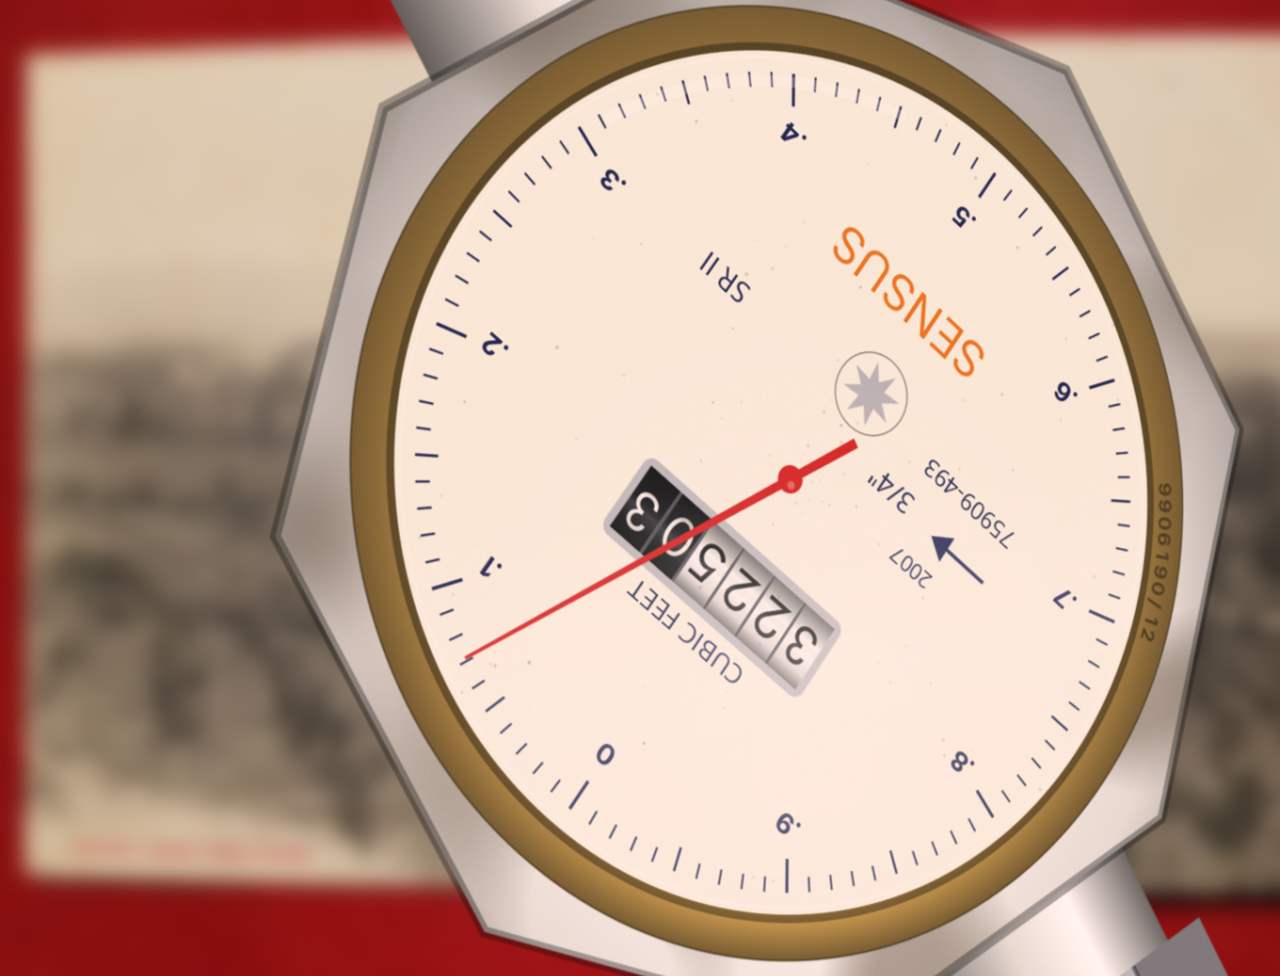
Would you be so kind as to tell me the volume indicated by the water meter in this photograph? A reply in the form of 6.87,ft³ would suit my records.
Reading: 322503.07,ft³
